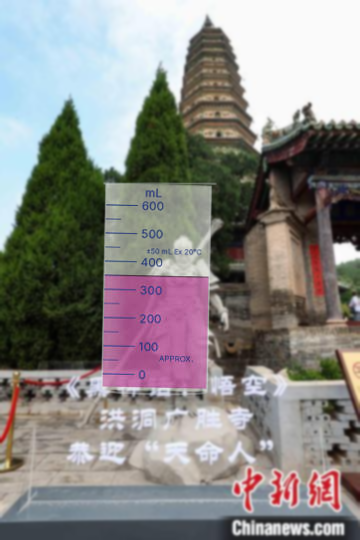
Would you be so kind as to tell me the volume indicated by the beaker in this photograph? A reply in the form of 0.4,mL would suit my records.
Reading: 350,mL
